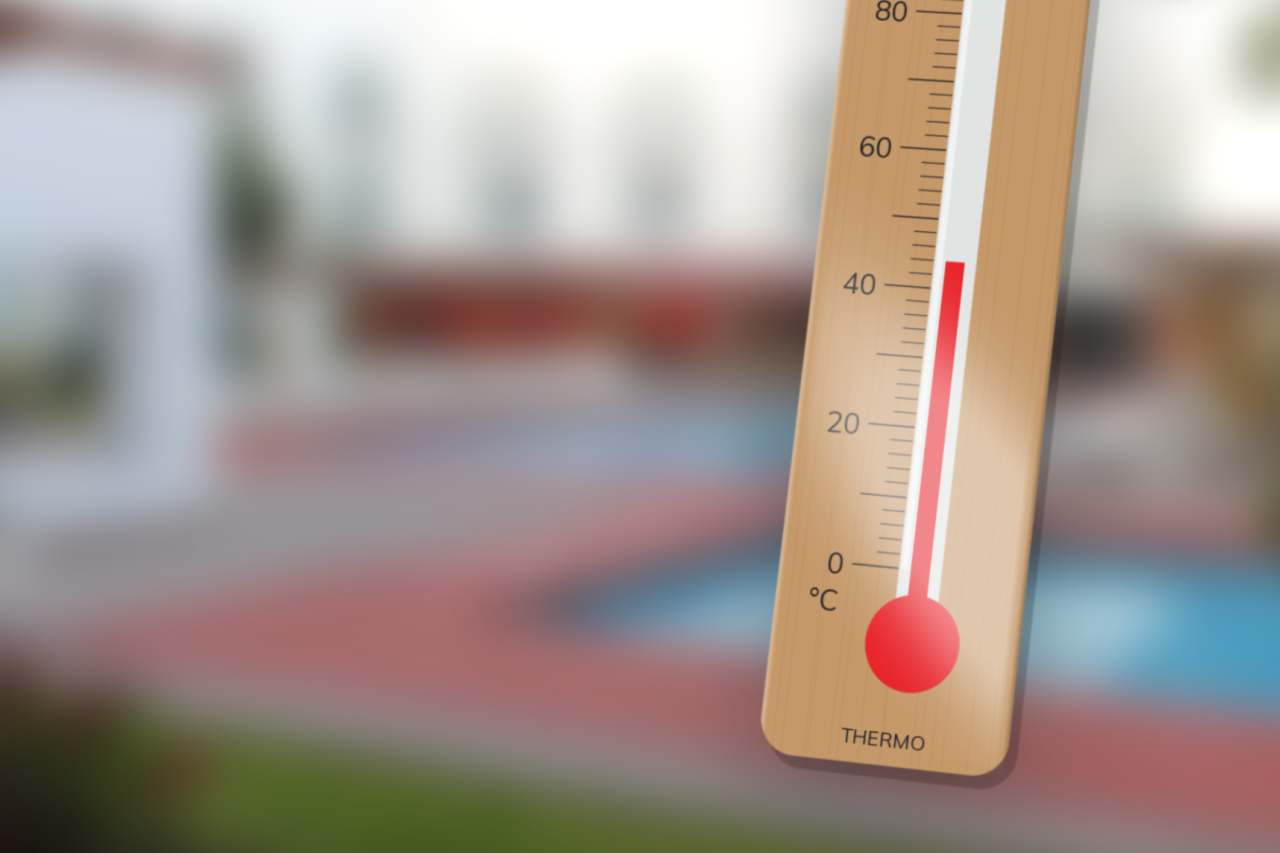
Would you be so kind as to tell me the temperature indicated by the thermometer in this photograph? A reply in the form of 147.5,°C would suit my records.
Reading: 44,°C
